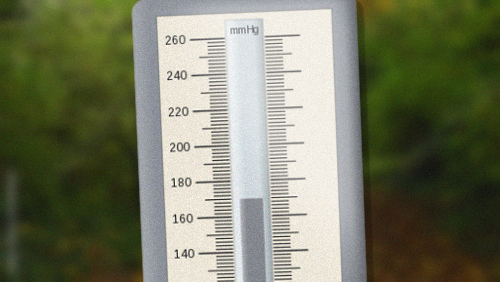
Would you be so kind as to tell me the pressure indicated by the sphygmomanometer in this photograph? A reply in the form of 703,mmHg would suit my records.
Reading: 170,mmHg
